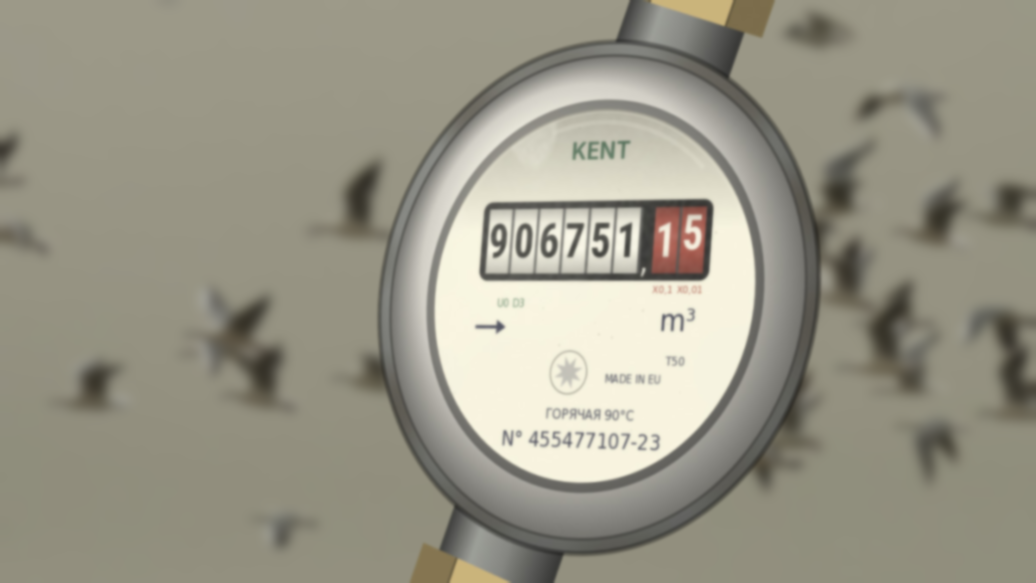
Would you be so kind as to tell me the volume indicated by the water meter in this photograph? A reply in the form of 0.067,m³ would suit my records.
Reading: 906751.15,m³
